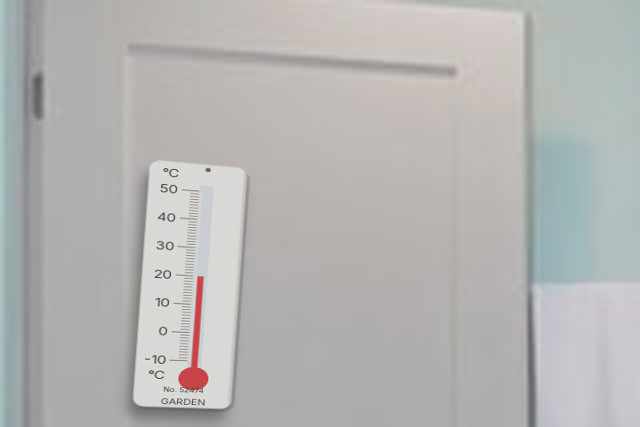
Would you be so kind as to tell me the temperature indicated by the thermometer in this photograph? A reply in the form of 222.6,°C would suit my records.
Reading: 20,°C
